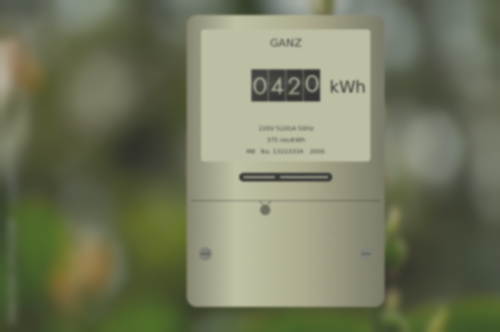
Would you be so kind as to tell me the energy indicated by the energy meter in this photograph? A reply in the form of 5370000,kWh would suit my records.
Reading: 420,kWh
